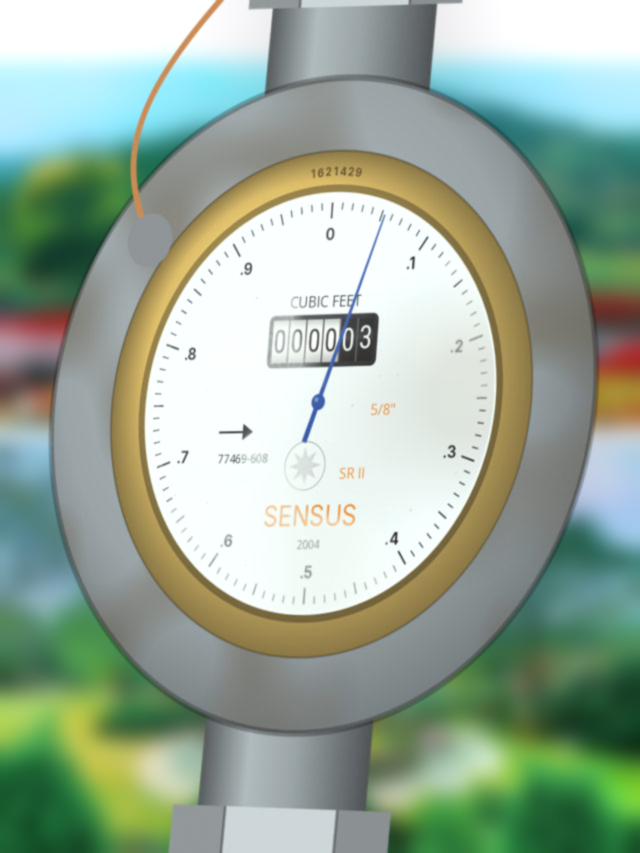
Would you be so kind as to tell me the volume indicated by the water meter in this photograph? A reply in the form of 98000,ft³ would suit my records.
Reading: 3.05,ft³
